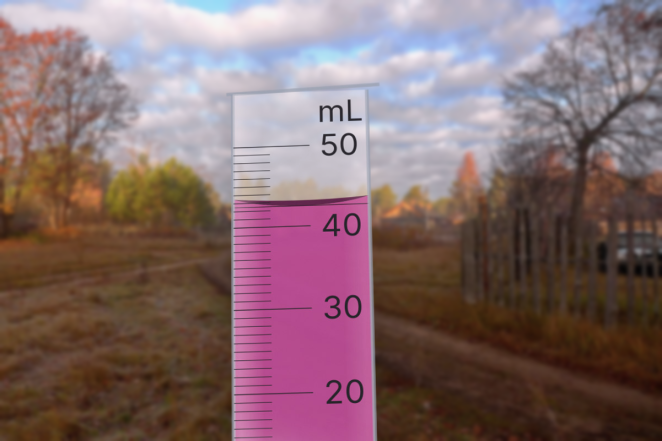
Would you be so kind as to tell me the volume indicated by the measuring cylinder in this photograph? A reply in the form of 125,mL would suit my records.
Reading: 42.5,mL
